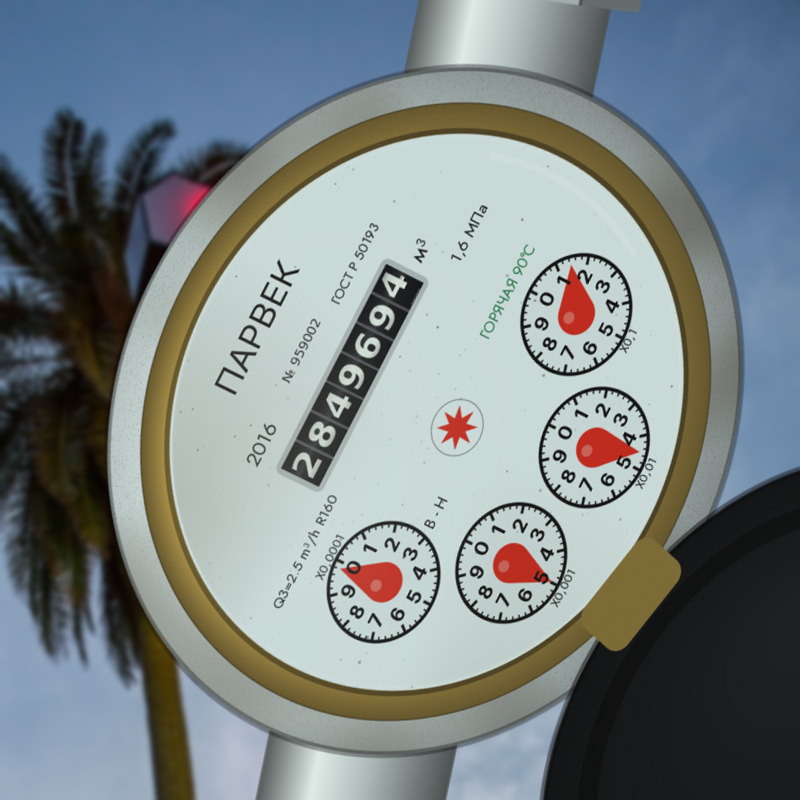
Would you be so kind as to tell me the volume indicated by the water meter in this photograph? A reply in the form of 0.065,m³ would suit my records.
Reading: 2849694.1449,m³
